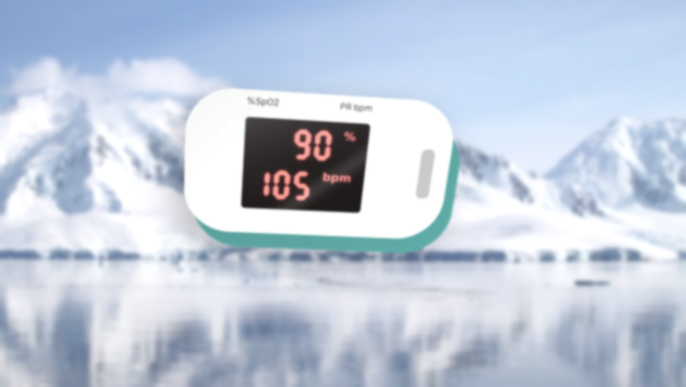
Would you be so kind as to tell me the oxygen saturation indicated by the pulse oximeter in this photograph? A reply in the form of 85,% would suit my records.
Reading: 90,%
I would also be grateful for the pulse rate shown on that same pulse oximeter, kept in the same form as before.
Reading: 105,bpm
